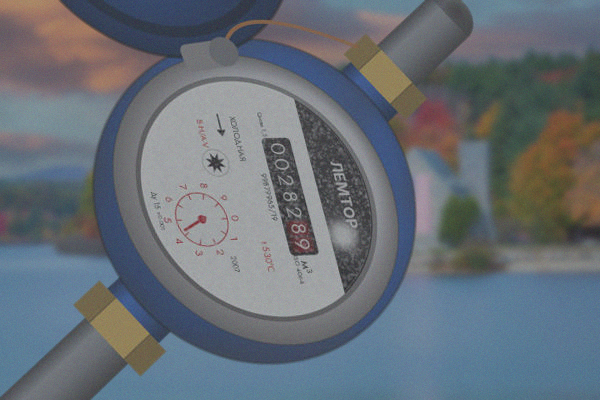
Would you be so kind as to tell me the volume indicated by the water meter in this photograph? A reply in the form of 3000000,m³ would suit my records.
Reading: 282.894,m³
